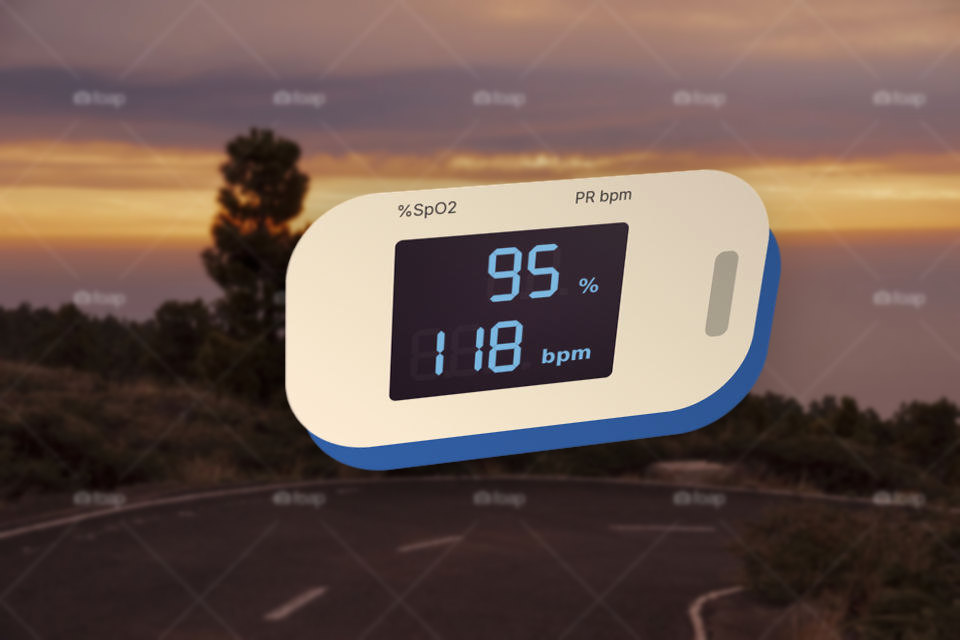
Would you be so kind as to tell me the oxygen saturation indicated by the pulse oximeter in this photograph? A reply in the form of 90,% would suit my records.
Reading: 95,%
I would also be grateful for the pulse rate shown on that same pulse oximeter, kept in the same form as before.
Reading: 118,bpm
